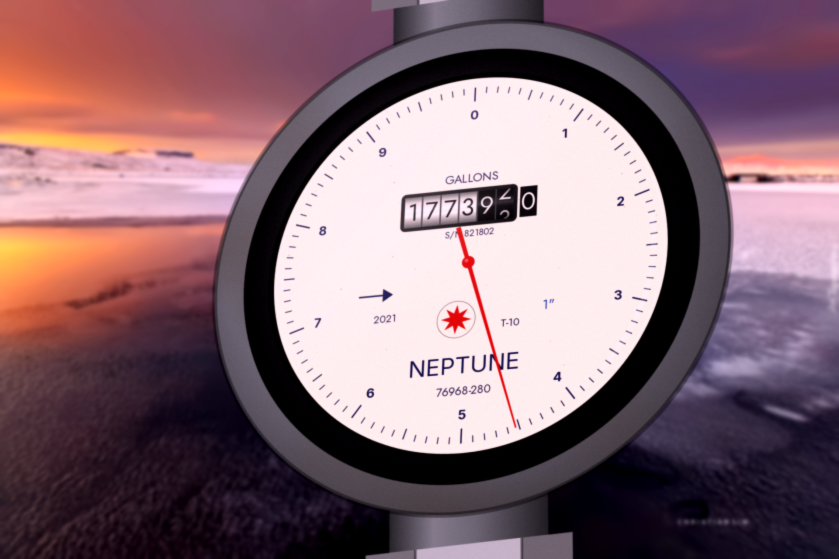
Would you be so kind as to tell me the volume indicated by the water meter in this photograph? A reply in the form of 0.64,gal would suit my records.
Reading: 1773924.5,gal
